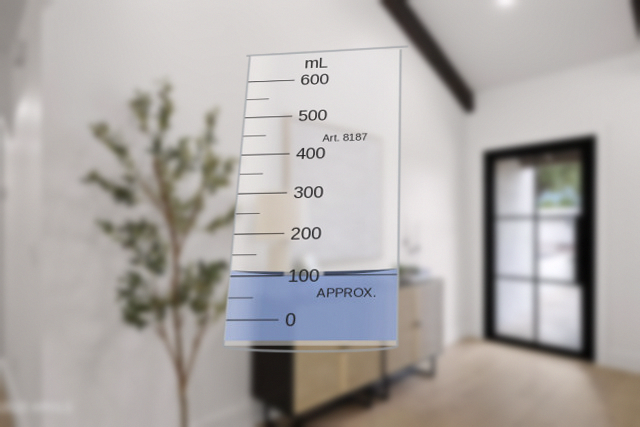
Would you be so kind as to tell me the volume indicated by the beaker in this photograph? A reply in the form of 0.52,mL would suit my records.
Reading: 100,mL
